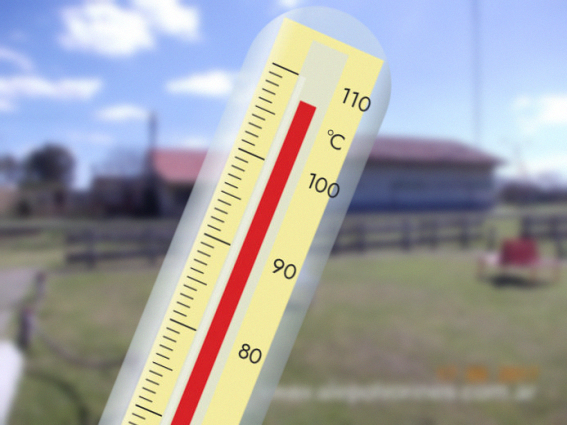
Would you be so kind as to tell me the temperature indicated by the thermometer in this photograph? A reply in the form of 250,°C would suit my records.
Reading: 107.5,°C
